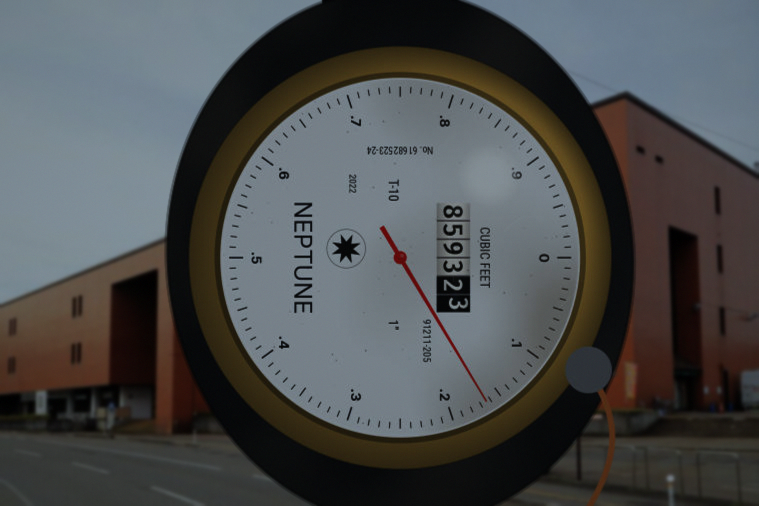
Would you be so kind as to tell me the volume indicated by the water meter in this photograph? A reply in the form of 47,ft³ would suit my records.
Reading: 859323.16,ft³
